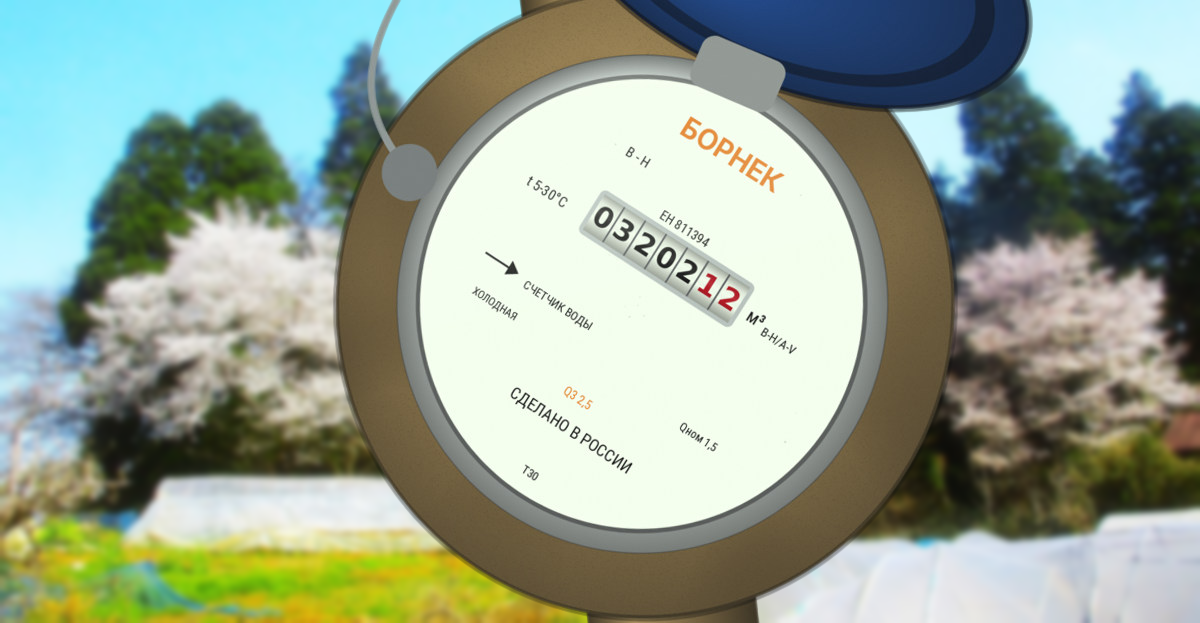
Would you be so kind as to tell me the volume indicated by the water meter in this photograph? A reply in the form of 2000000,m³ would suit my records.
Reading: 3202.12,m³
